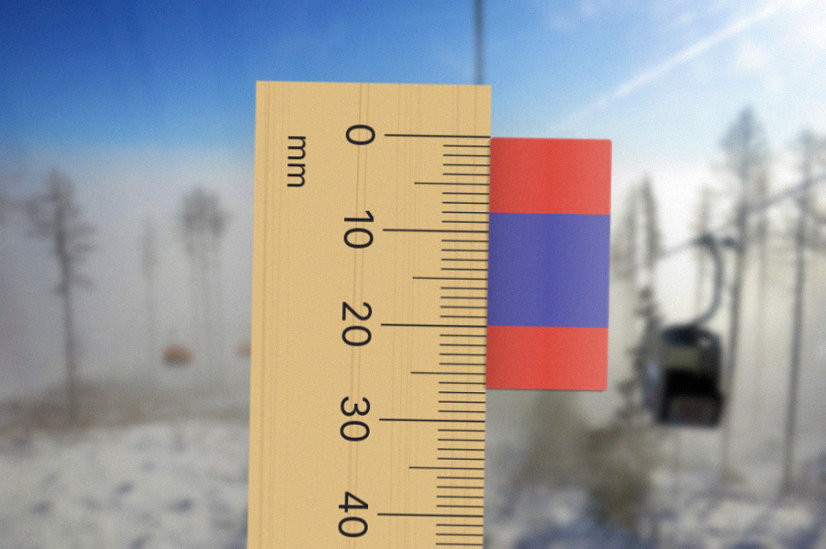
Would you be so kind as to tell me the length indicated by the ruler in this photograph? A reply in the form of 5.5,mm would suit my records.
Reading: 26.5,mm
